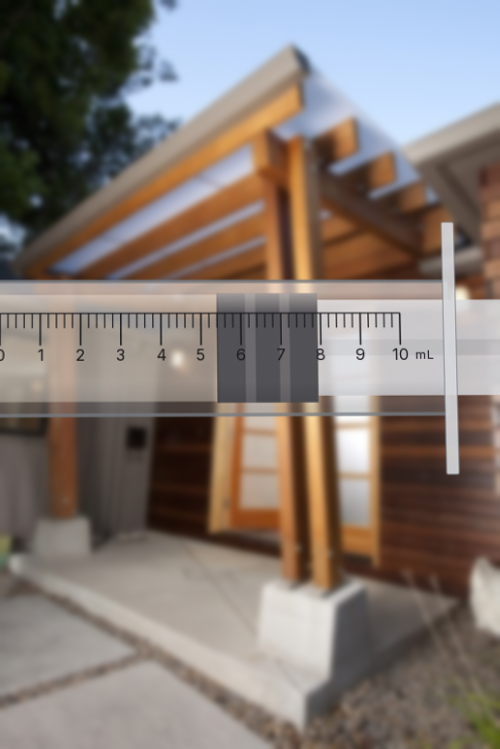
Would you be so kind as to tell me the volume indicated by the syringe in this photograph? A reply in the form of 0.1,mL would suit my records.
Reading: 5.4,mL
